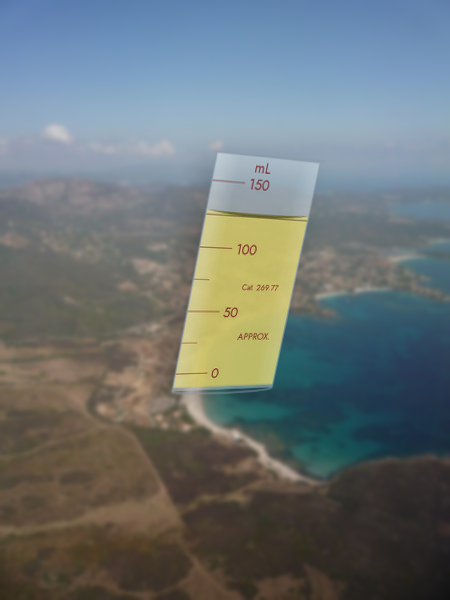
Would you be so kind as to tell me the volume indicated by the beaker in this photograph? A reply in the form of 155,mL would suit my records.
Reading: 125,mL
